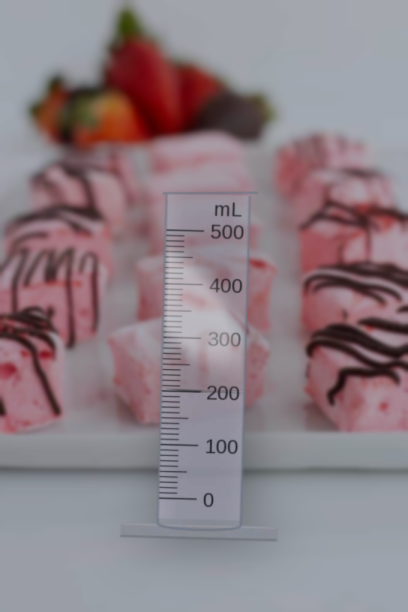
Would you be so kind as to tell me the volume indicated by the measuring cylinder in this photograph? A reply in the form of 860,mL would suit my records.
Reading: 200,mL
